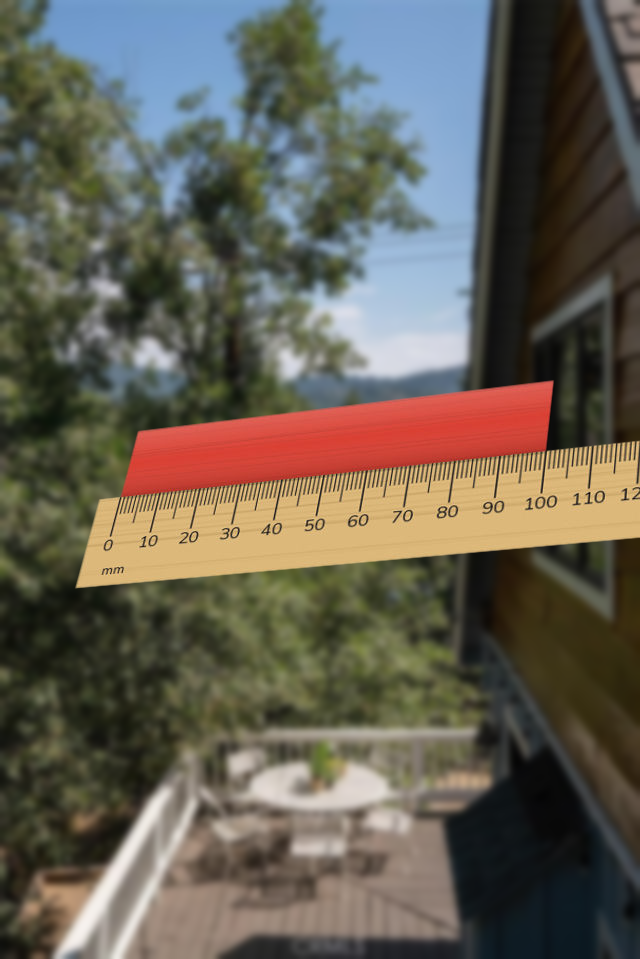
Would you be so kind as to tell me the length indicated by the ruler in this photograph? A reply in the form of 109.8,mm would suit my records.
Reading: 100,mm
